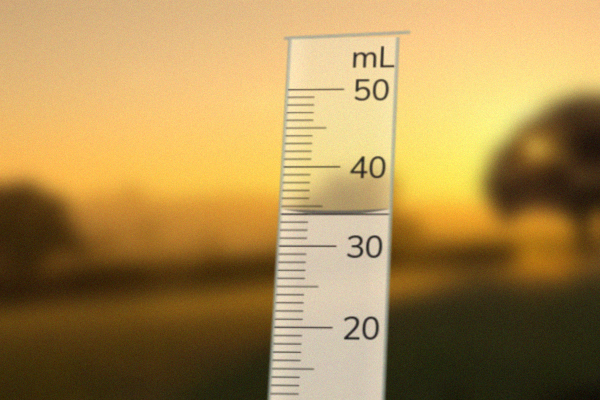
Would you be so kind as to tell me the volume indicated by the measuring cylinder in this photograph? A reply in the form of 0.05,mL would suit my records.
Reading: 34,mL
